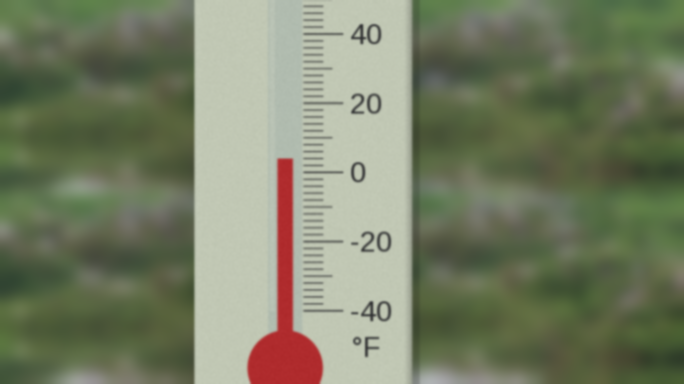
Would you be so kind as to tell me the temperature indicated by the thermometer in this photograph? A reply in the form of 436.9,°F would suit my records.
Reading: 4,°F
